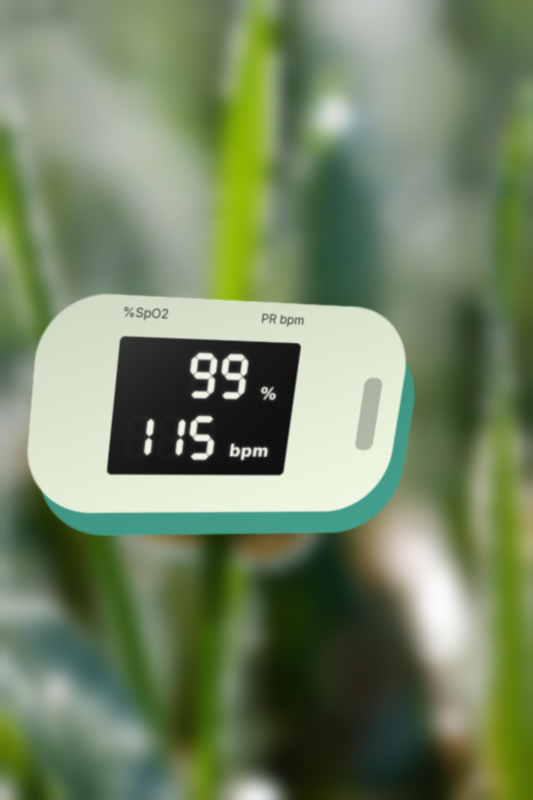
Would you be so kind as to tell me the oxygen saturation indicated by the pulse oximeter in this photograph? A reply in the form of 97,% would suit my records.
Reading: 99,%
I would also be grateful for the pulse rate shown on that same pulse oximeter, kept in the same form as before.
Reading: 115,bpm
